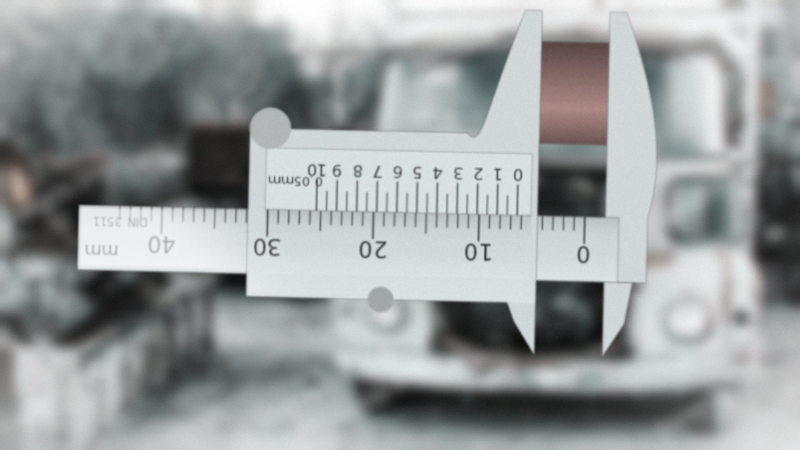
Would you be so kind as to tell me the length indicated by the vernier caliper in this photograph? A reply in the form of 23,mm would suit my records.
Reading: 6.4,mm
